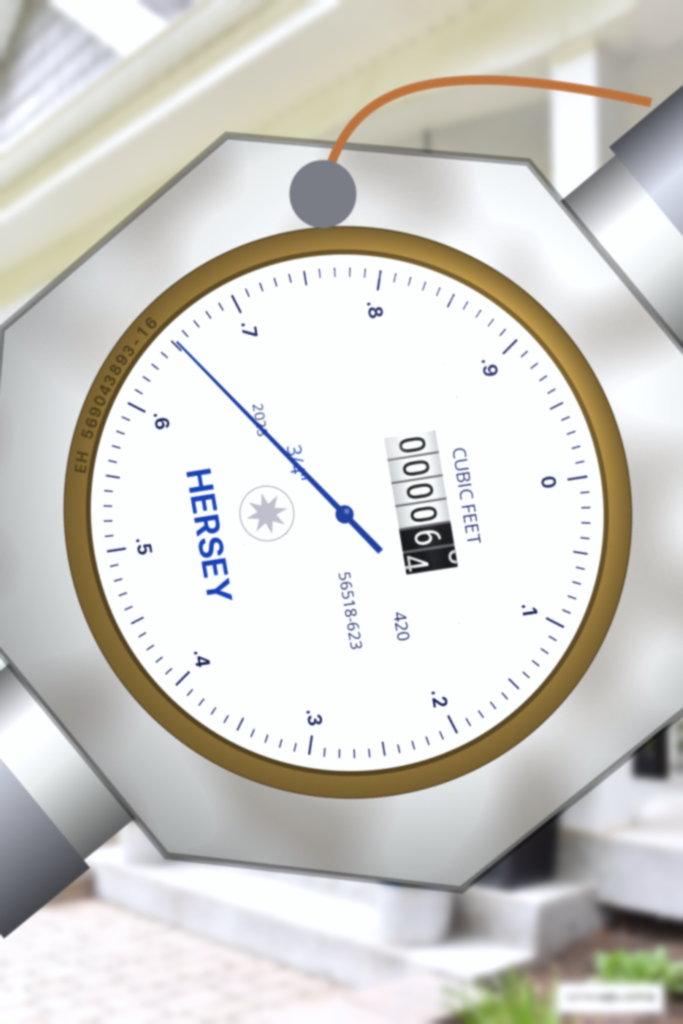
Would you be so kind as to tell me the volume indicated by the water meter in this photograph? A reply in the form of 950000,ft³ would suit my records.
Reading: 63.65,ft³
